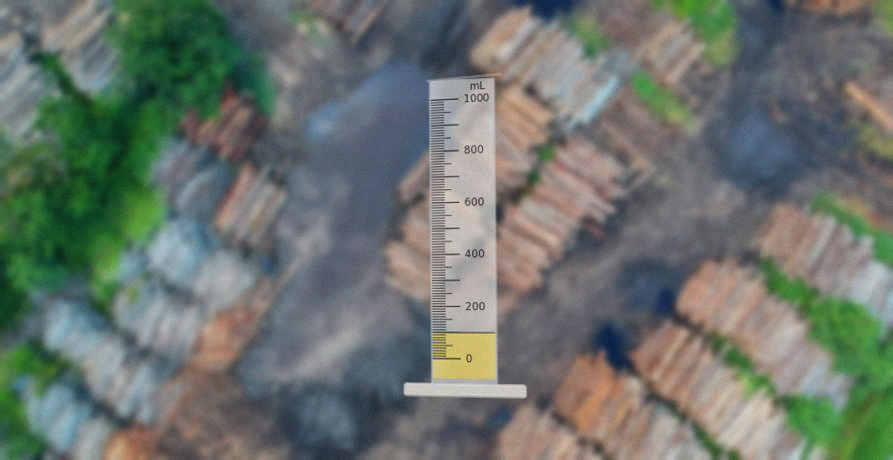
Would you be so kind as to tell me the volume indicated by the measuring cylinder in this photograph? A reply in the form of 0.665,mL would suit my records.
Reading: 100,mL
